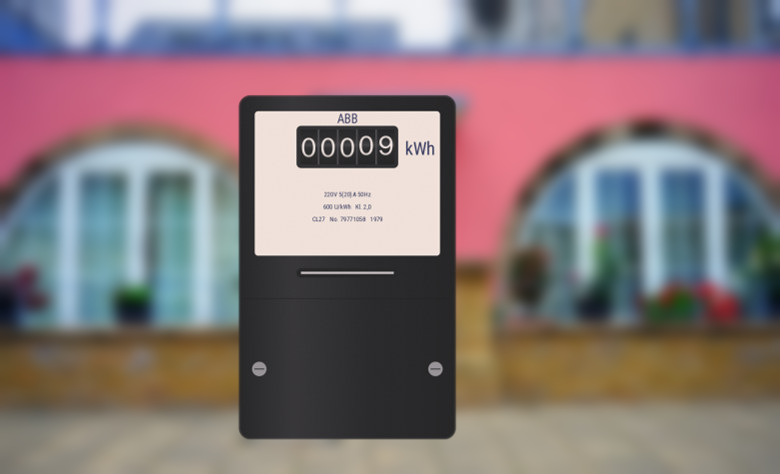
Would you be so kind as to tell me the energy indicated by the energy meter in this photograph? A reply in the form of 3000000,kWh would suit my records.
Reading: 9,kWh
